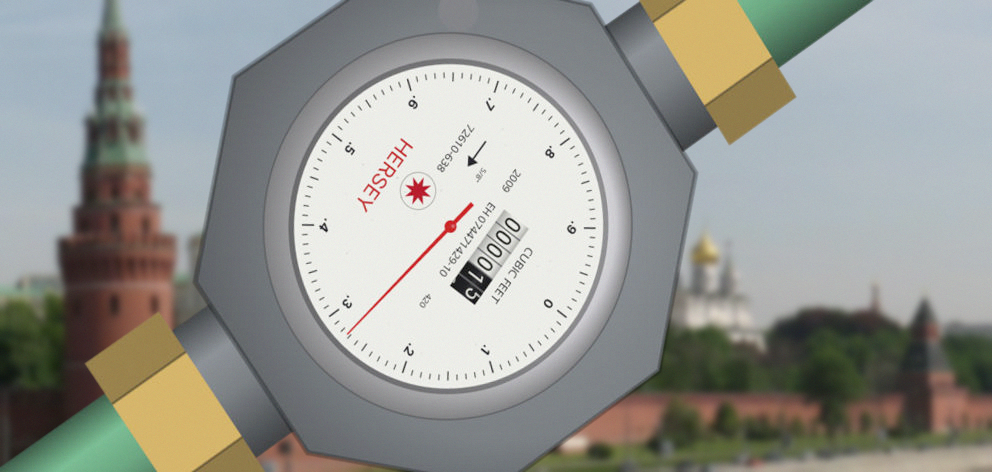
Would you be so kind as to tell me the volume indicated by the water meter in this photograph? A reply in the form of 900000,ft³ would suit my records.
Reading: 15.27,ft³
